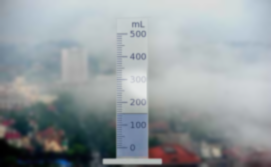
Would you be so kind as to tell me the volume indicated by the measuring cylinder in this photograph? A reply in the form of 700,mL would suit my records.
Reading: 150,mL
